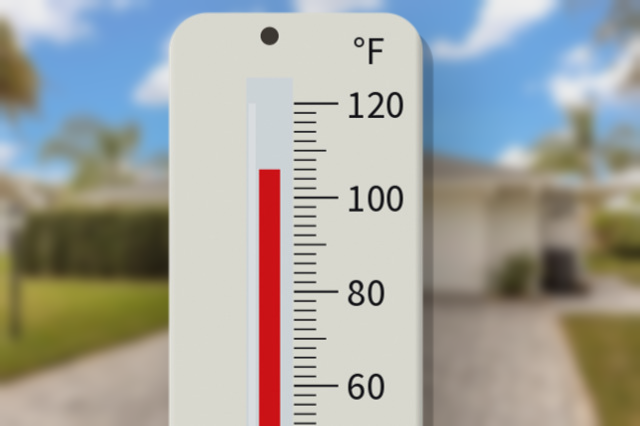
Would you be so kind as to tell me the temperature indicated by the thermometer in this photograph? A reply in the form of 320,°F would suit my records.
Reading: 106,°F
